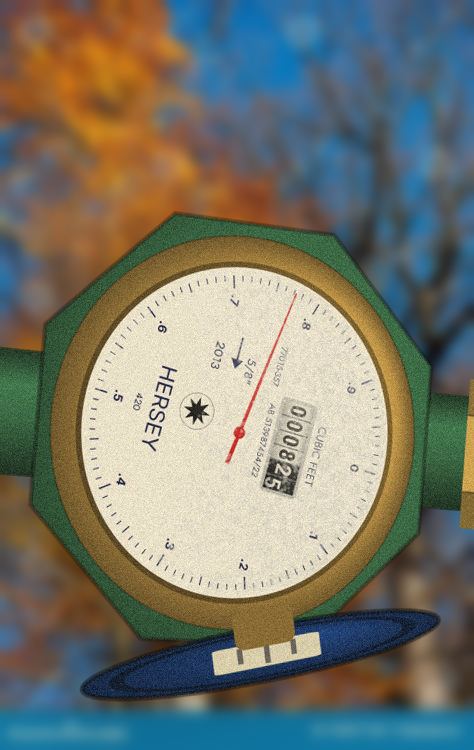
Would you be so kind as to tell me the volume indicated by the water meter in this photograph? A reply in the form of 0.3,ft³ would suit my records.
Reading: 824.77,ft³
